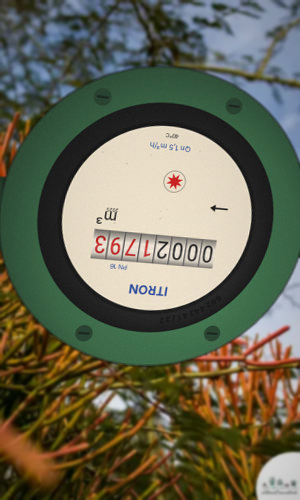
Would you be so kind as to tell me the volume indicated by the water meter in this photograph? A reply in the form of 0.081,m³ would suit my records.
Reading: 2.1793,m³
